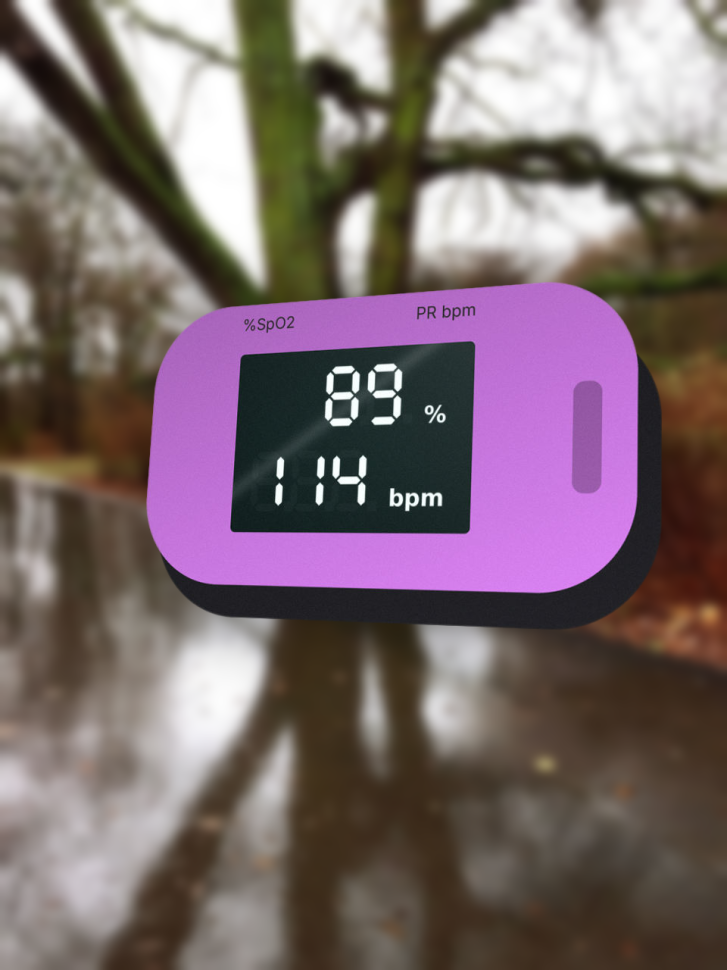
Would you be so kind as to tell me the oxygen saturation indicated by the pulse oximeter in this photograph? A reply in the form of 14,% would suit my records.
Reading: 89,%
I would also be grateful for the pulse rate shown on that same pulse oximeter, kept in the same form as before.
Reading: 114,bpm
